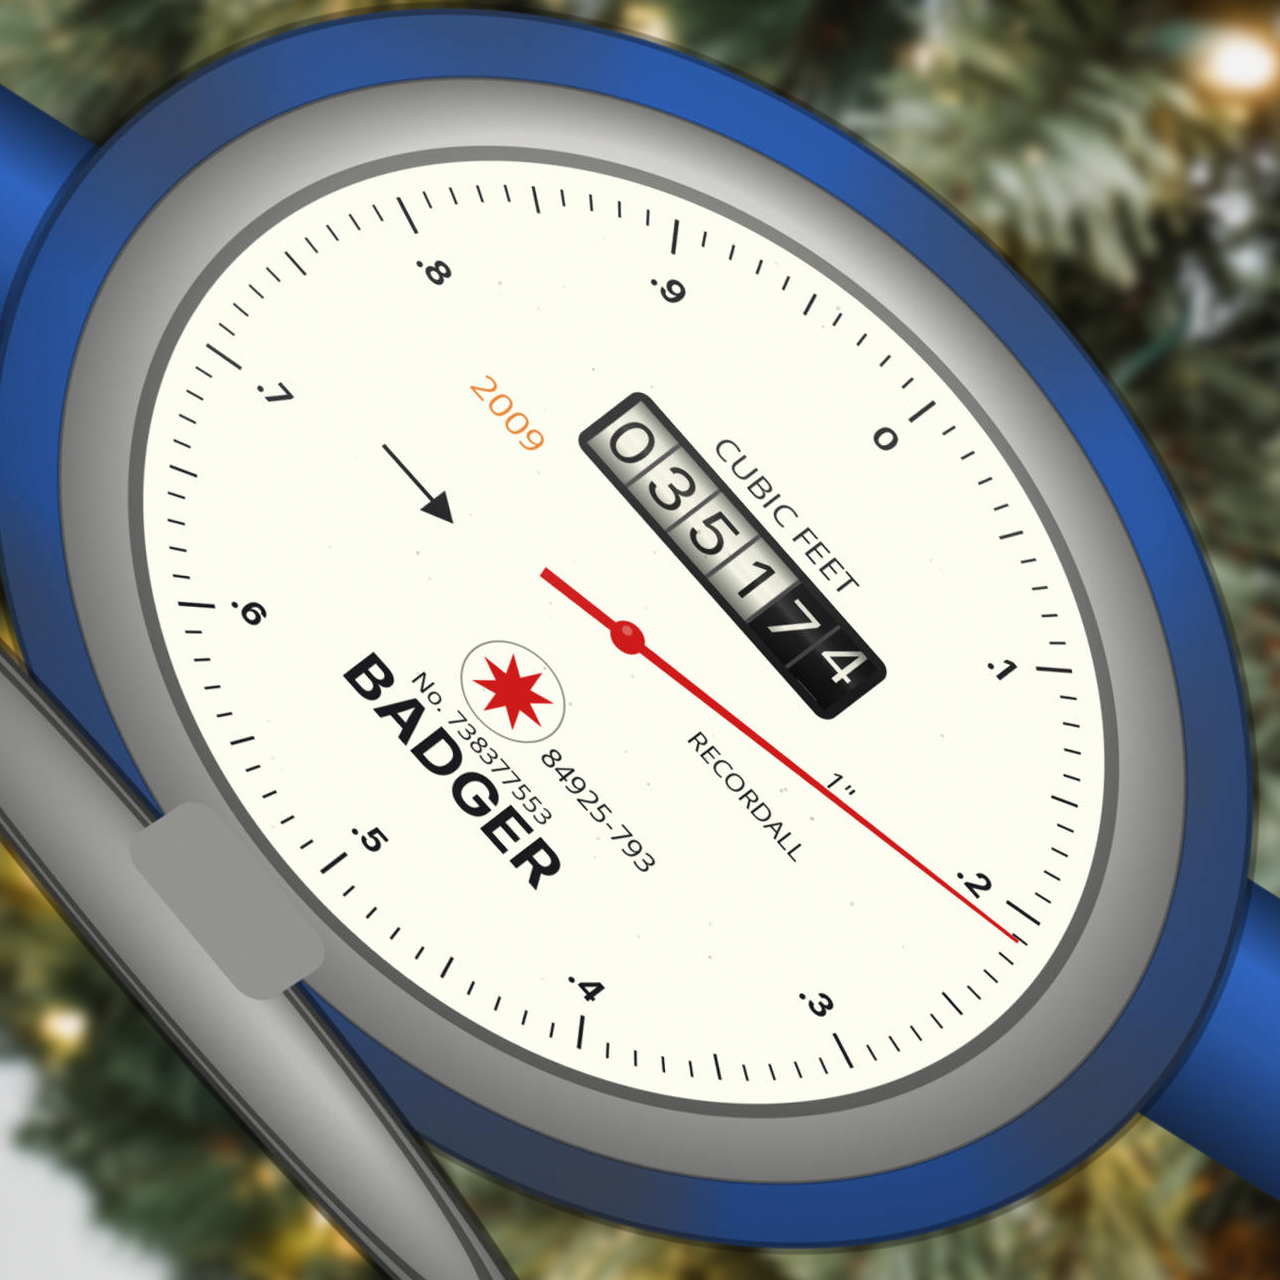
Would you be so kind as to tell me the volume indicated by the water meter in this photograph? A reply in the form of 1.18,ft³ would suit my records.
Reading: 35174.21,ft³
